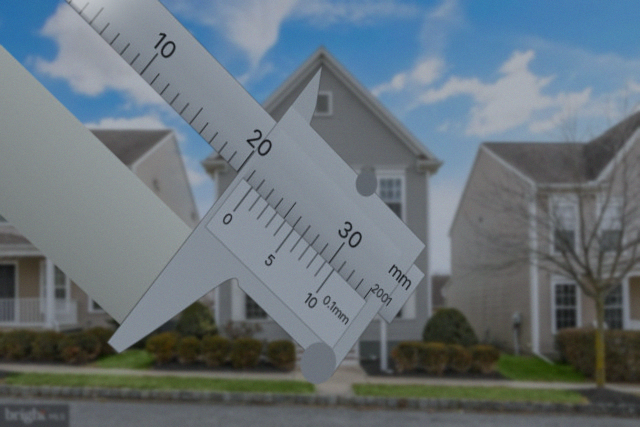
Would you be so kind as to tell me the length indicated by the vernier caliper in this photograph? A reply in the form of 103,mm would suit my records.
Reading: 21.6,mm
